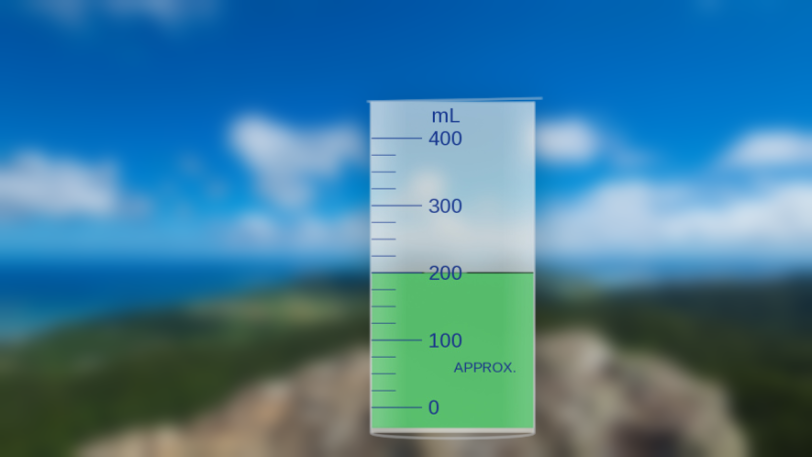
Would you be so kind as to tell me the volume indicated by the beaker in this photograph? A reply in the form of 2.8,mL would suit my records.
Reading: 200,mL
